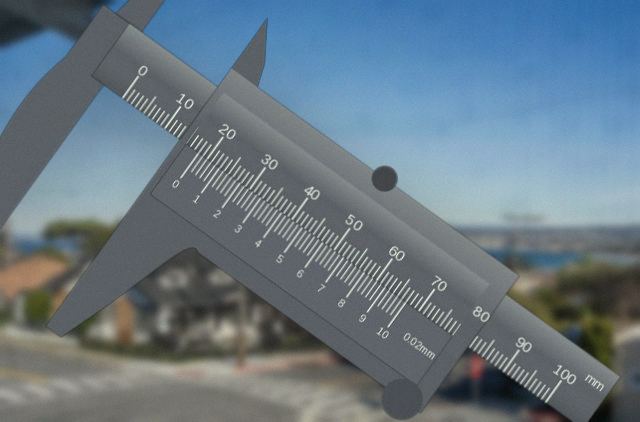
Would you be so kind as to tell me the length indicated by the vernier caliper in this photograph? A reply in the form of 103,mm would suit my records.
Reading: 18.0,mm
